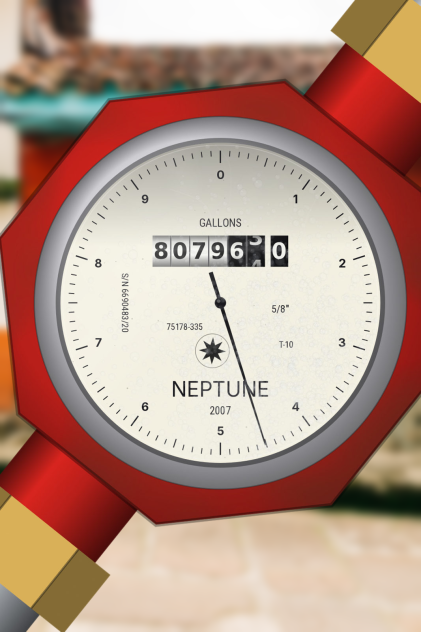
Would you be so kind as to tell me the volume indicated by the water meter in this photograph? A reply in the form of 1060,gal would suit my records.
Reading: 8079634.5,gal
